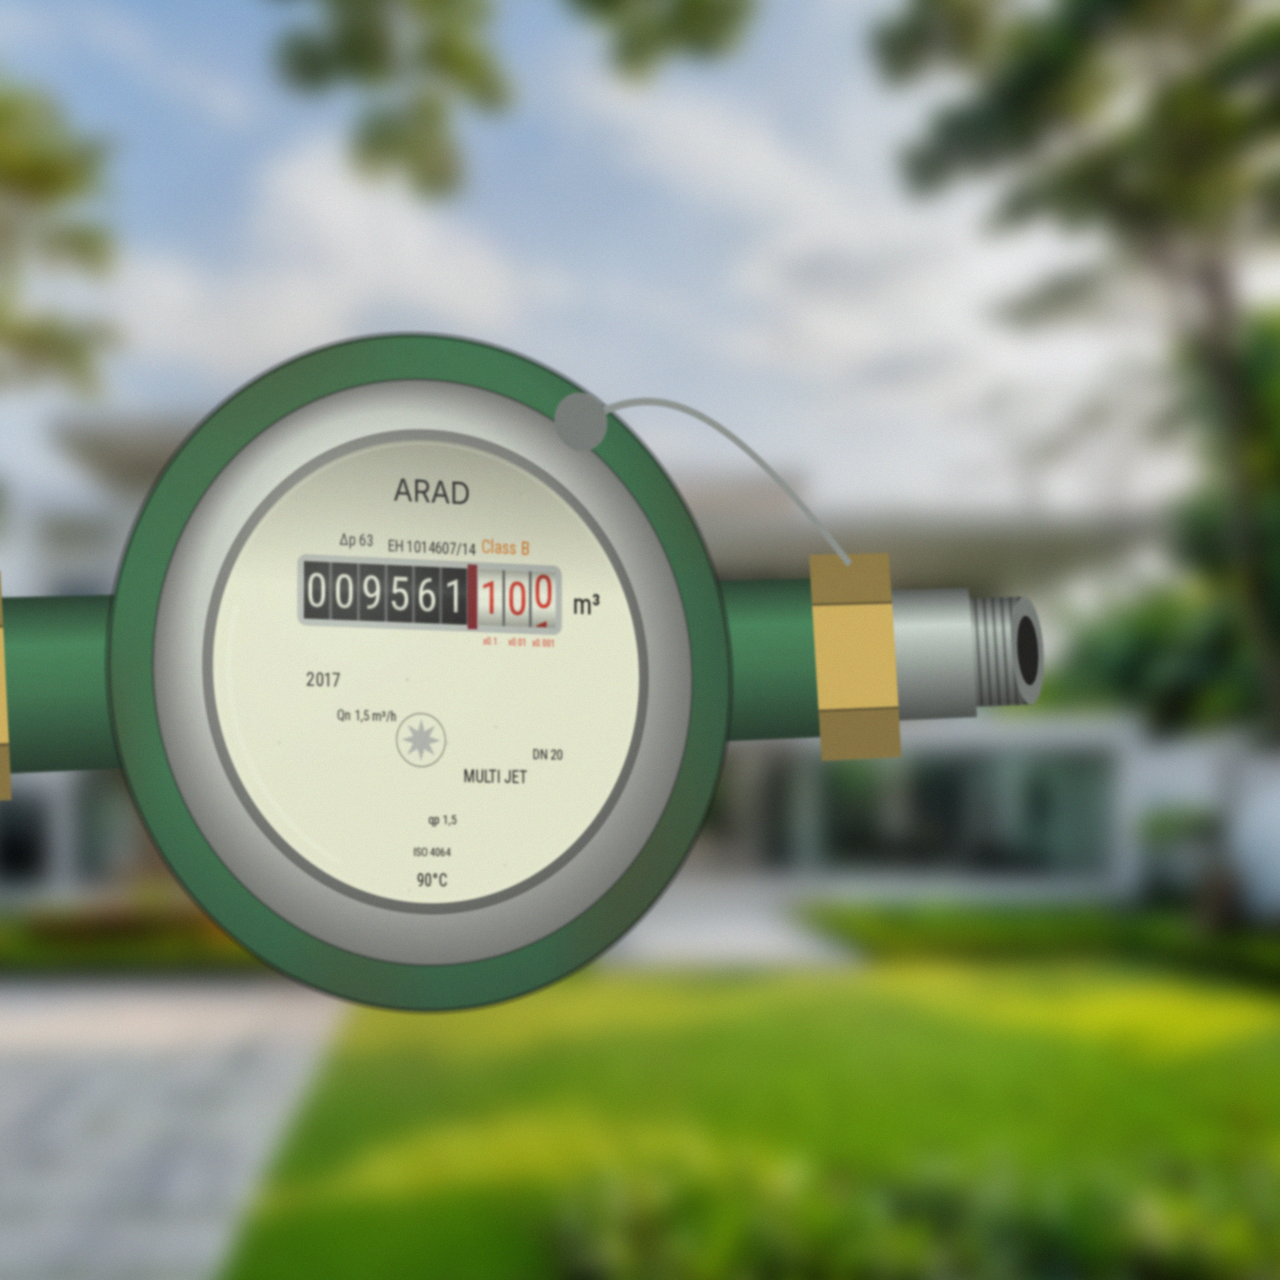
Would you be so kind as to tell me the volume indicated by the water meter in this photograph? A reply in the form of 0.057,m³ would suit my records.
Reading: 9561.100,m³
